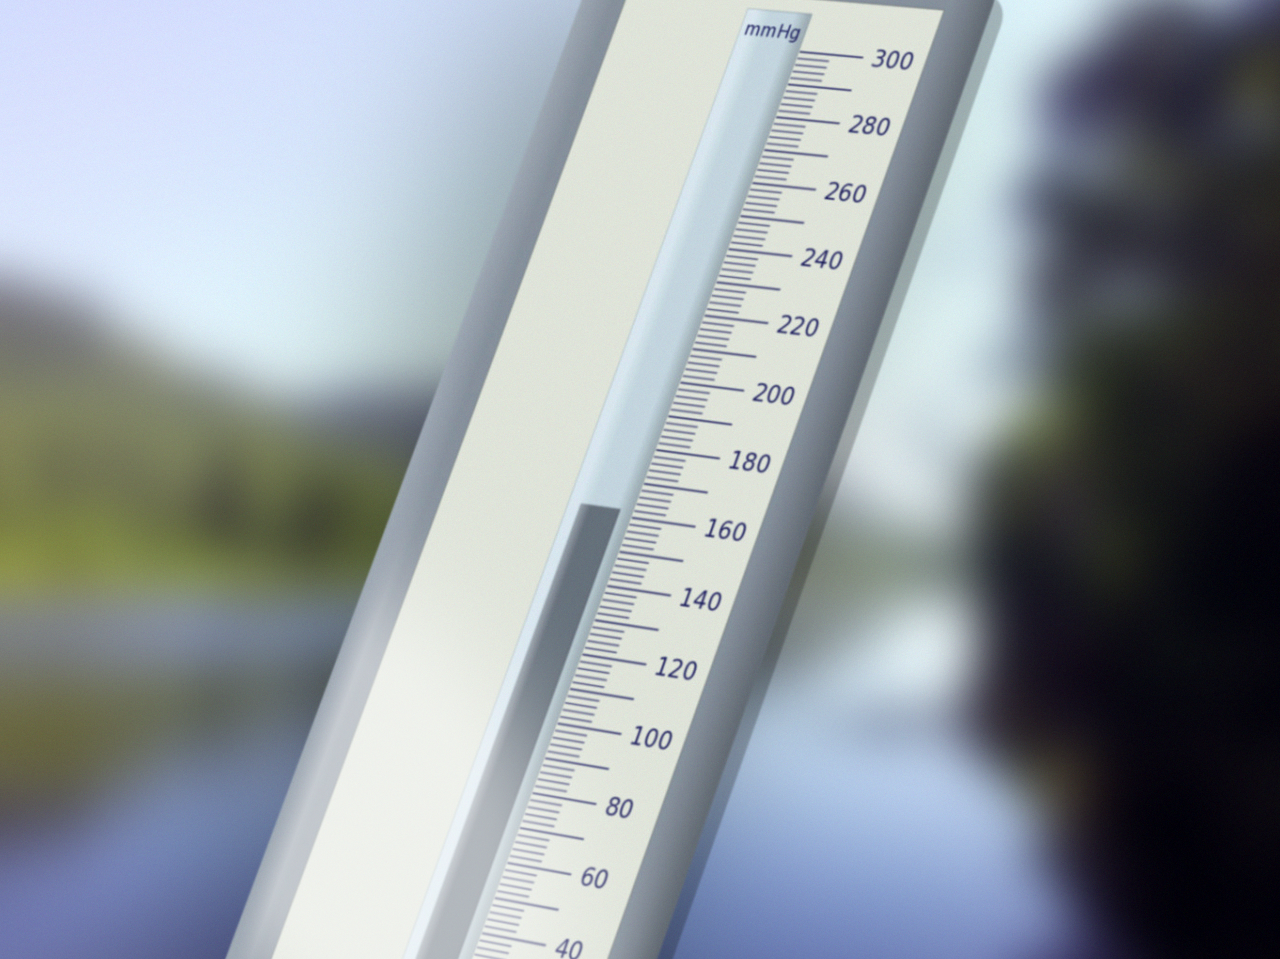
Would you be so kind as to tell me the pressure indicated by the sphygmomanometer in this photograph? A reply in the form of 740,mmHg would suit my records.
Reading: 162,mmHg
